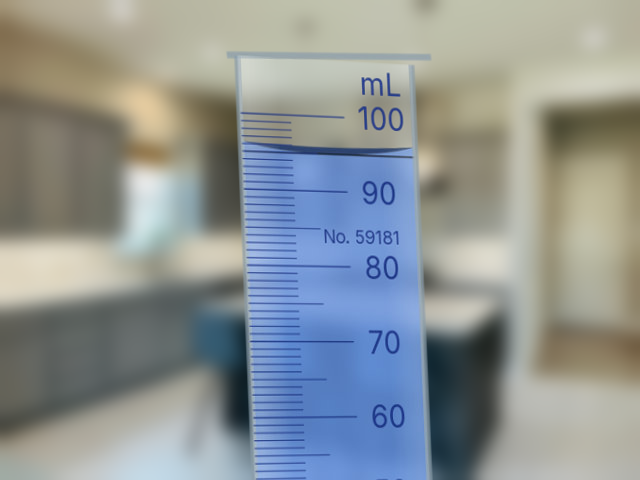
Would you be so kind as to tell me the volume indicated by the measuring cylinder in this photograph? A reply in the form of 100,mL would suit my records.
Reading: 95,mL
